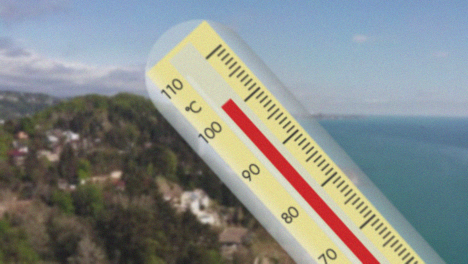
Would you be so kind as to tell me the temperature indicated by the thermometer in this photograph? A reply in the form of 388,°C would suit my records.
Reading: 102,°C
